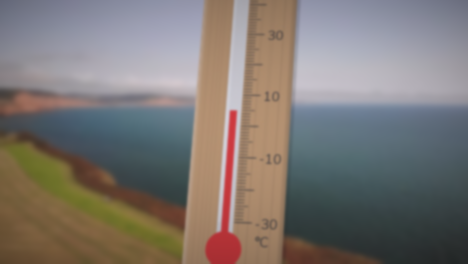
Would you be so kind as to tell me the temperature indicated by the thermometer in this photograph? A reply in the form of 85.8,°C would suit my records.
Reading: 5,°C
